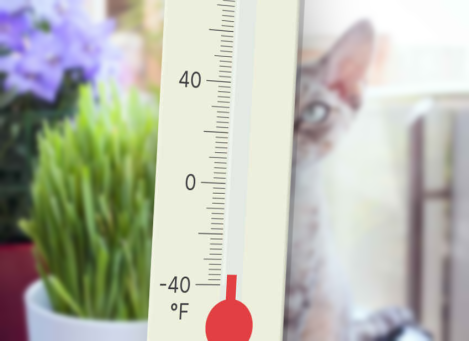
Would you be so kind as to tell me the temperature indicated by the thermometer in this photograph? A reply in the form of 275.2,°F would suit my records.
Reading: -36,°F
